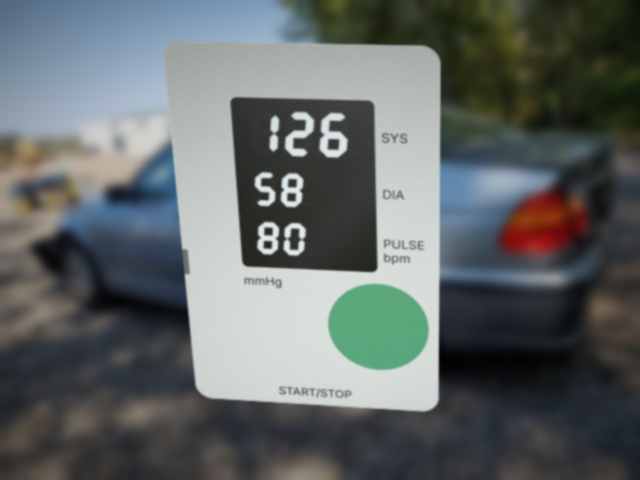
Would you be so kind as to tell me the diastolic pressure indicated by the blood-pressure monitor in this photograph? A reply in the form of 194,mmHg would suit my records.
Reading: 58,mmHg
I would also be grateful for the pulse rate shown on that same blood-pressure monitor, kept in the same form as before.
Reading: 80,bpm
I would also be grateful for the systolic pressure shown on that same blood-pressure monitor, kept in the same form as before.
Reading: 126,mmHg
